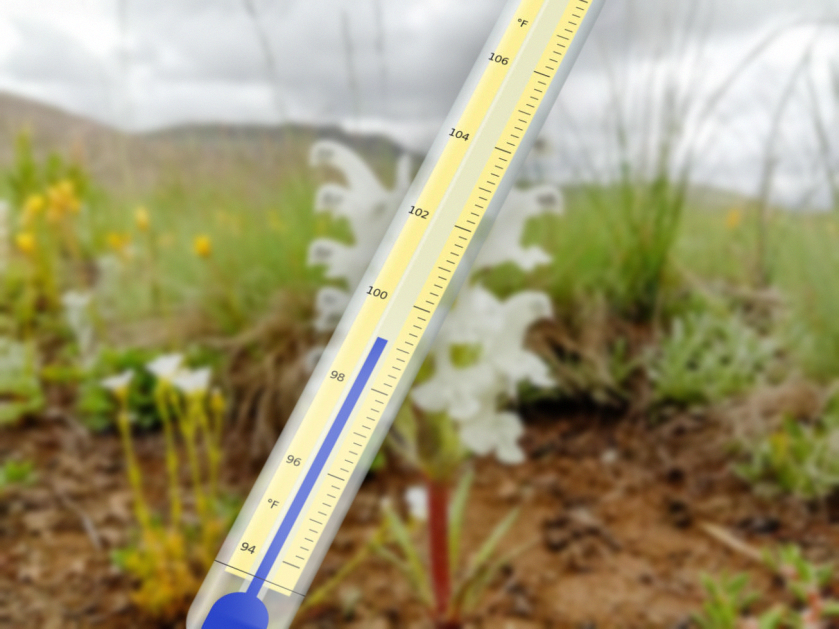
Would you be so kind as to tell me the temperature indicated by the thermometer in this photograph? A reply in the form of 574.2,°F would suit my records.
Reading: 99.1,°F
